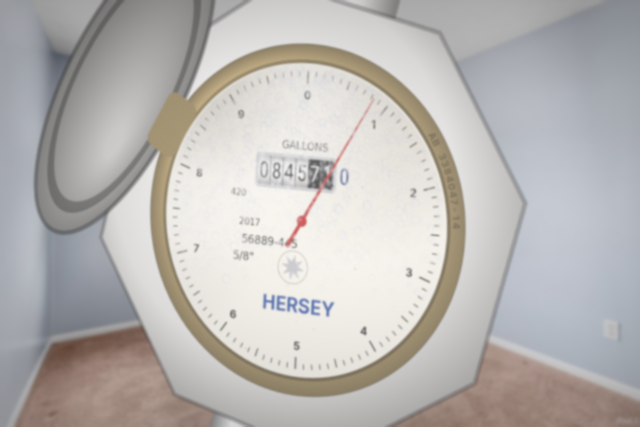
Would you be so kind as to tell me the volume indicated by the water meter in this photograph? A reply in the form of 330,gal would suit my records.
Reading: 845710.8,gal
